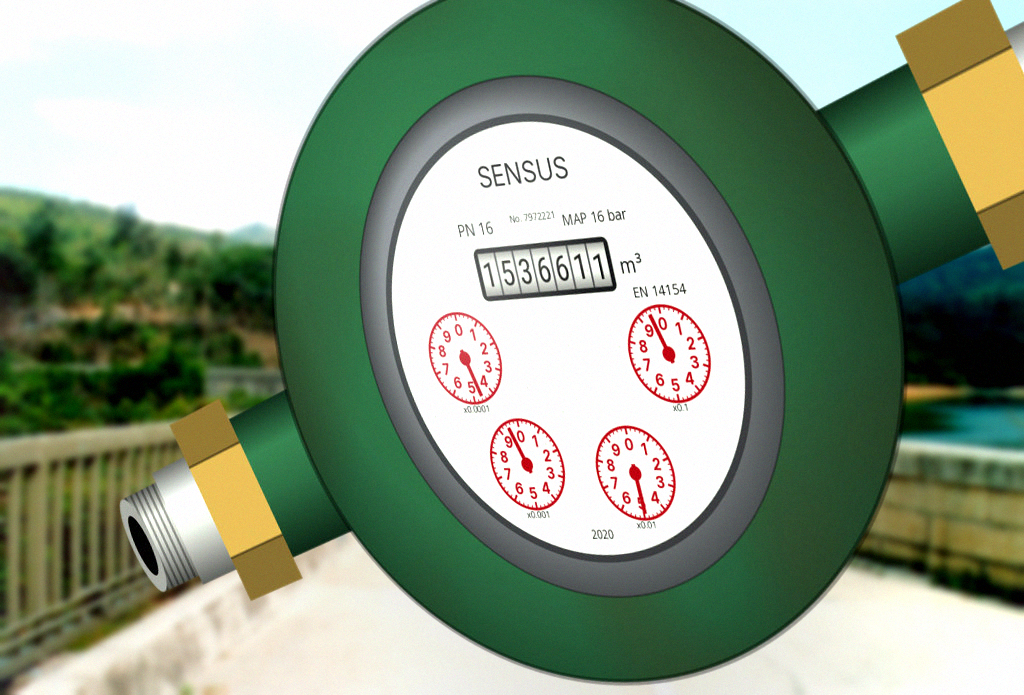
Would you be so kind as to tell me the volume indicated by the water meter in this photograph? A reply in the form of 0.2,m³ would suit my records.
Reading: 1536610.9494,m³
